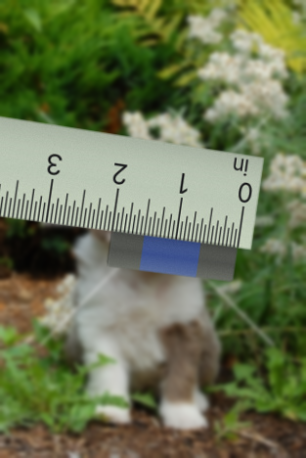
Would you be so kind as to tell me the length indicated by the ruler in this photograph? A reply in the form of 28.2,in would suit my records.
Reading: 2,in
